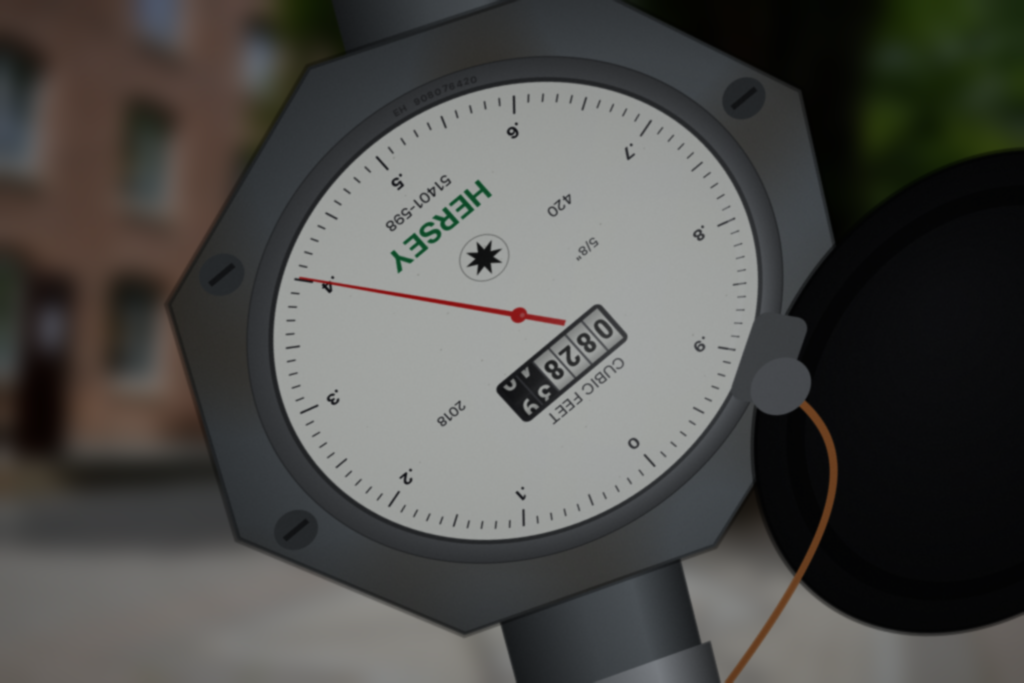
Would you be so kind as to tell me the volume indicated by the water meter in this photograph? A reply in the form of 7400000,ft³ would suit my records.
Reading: 82839.40,ft³
